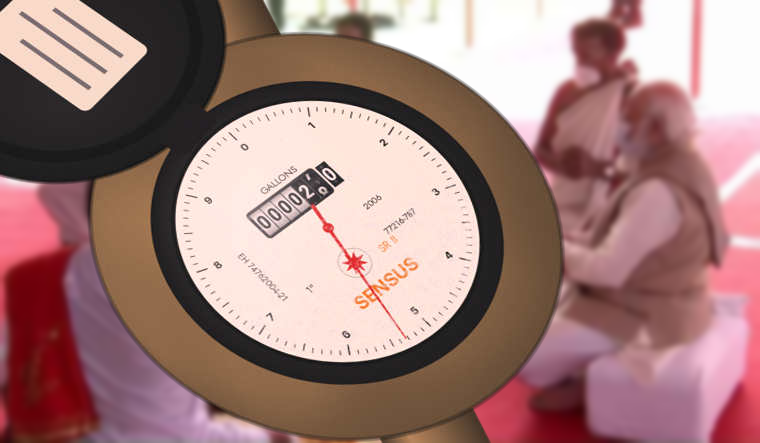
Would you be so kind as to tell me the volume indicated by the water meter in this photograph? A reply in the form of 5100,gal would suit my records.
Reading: 275.3,gal
